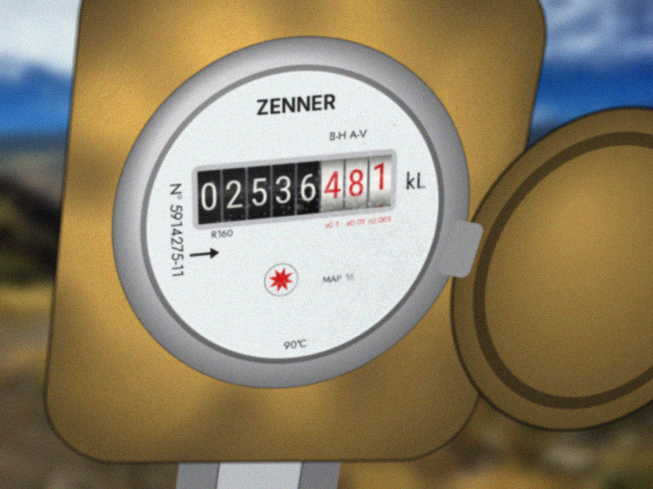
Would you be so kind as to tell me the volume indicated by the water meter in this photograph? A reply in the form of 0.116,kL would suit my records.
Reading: 2536.481,kL
